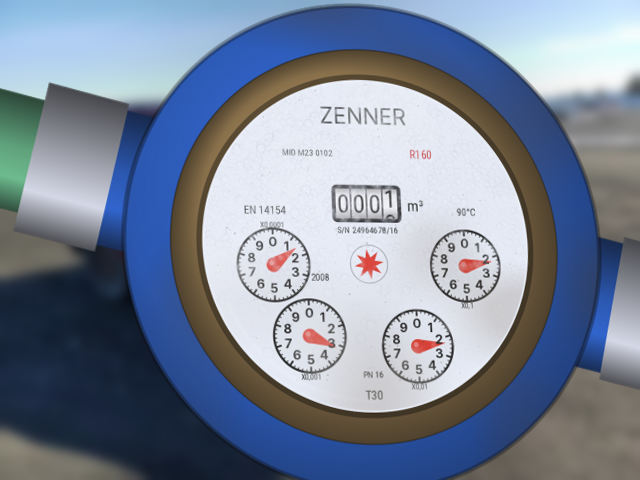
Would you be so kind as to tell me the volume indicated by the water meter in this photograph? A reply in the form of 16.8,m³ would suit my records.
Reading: 1.2231,m³
